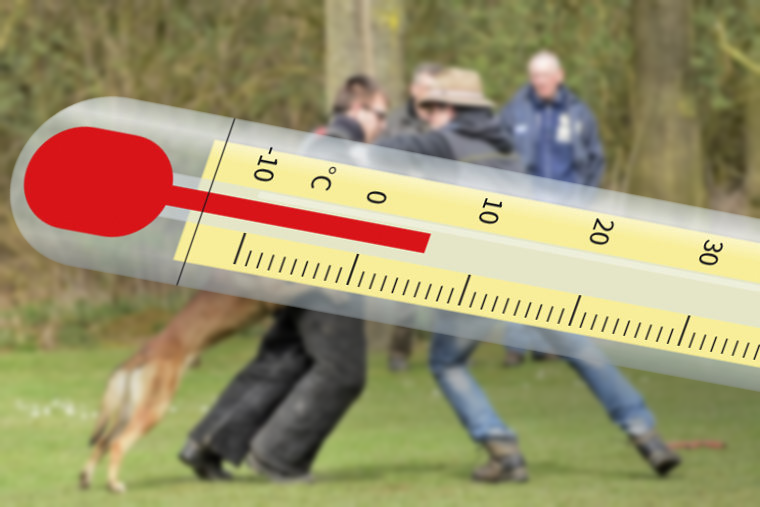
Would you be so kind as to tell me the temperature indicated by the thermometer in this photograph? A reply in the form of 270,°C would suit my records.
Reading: 5.5,°C
